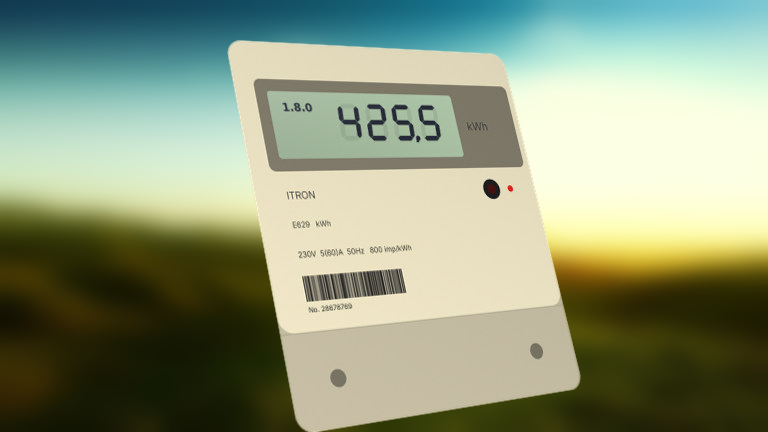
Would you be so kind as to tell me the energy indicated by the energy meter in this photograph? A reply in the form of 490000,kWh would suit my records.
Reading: 425.5,kWh
